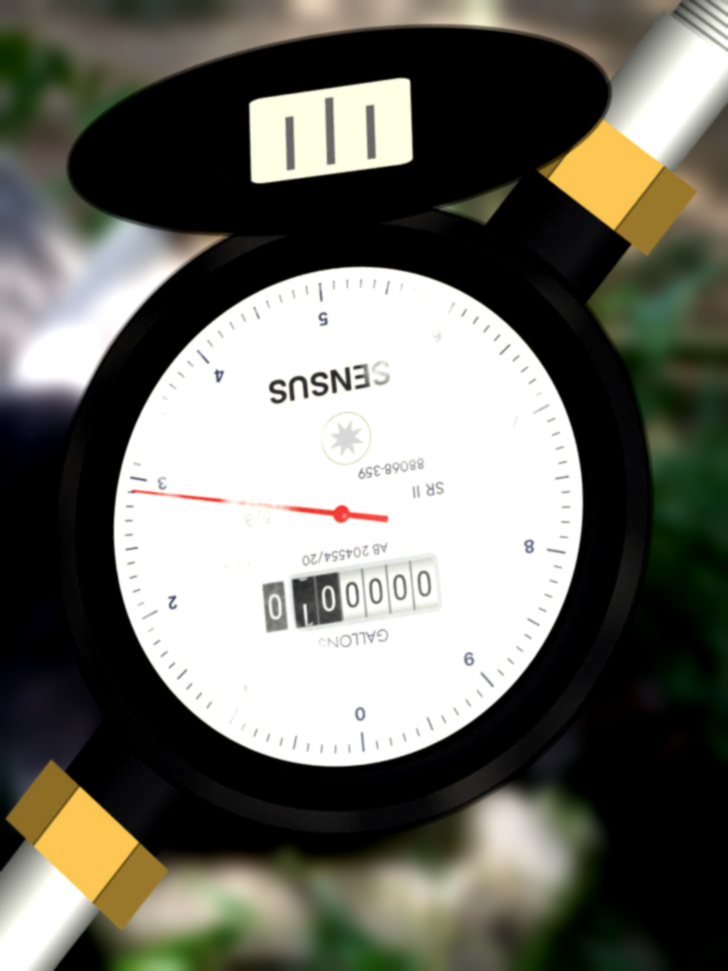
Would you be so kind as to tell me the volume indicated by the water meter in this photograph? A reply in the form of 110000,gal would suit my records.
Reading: 12.9,gal
